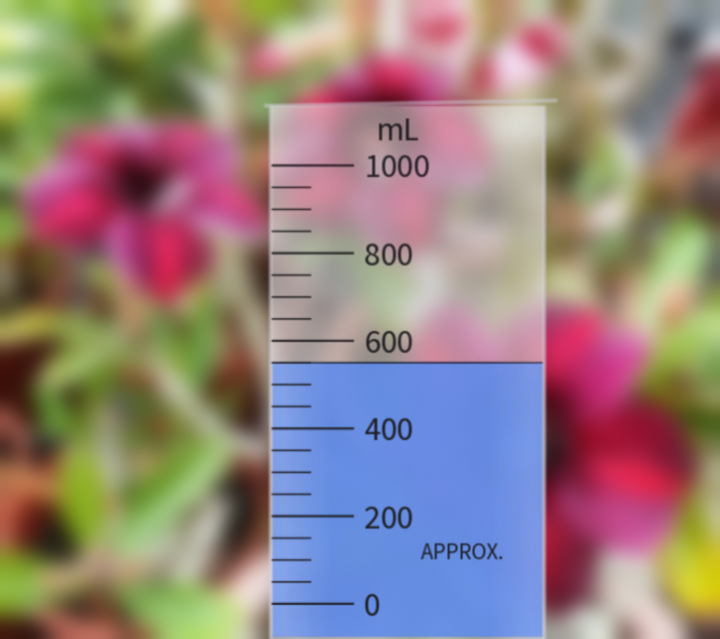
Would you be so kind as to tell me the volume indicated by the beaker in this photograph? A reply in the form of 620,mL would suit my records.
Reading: 550,mL
